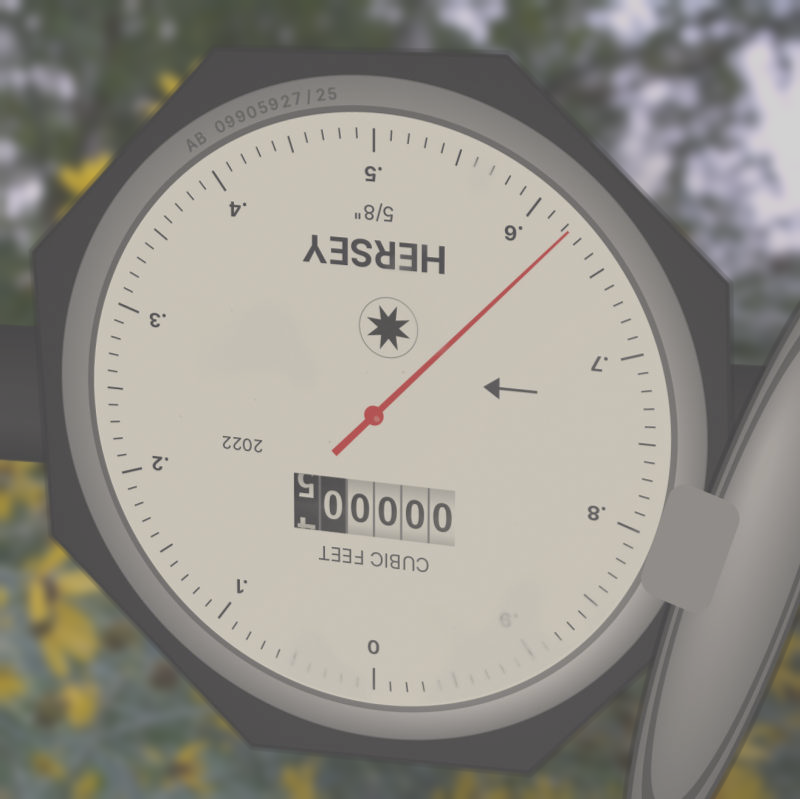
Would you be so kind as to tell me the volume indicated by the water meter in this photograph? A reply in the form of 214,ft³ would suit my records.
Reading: 4.62,ft³
